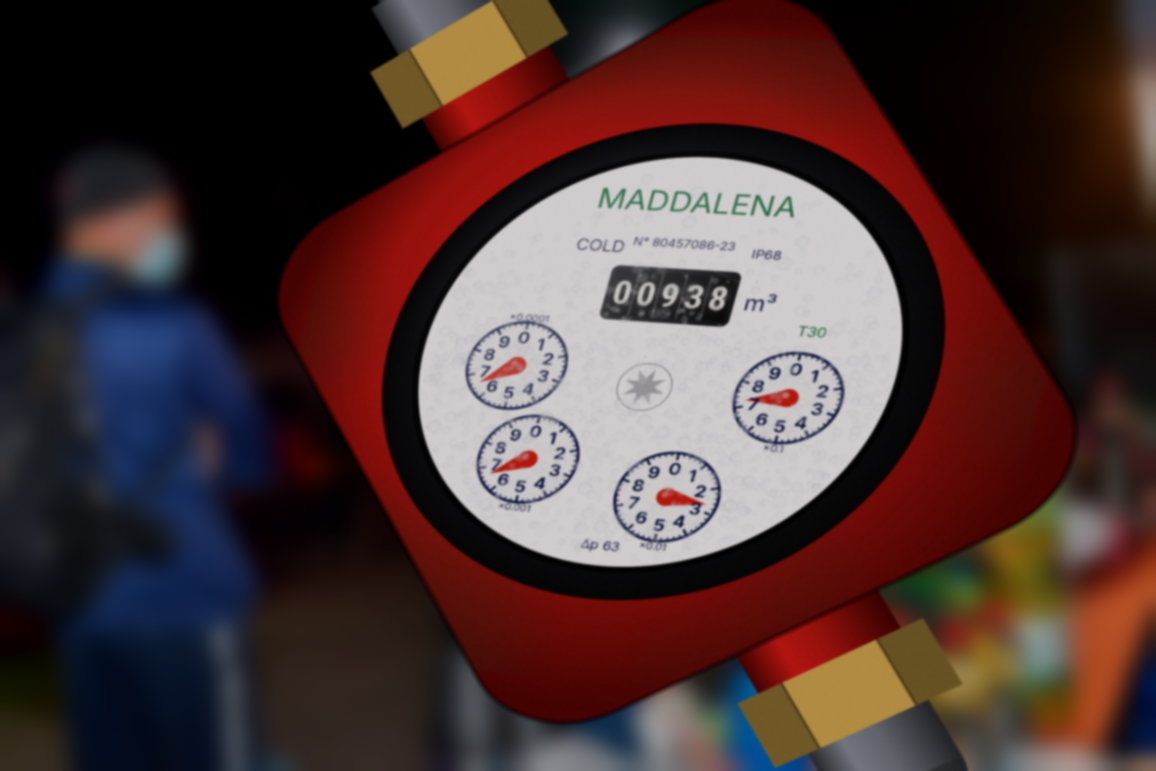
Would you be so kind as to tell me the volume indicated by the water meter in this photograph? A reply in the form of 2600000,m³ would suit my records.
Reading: 938.7266,m³
